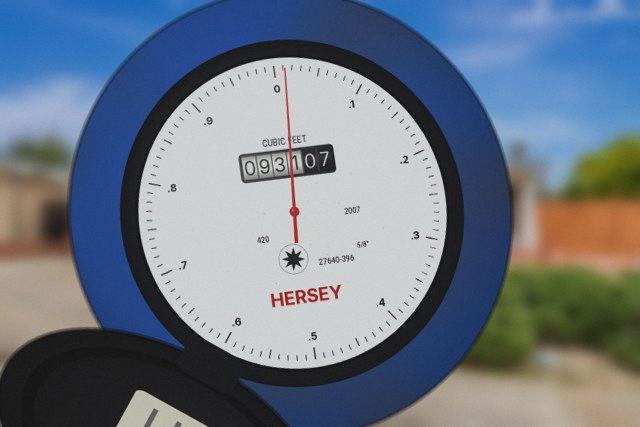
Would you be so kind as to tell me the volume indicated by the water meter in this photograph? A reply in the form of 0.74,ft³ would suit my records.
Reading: 93107.01,ft³
